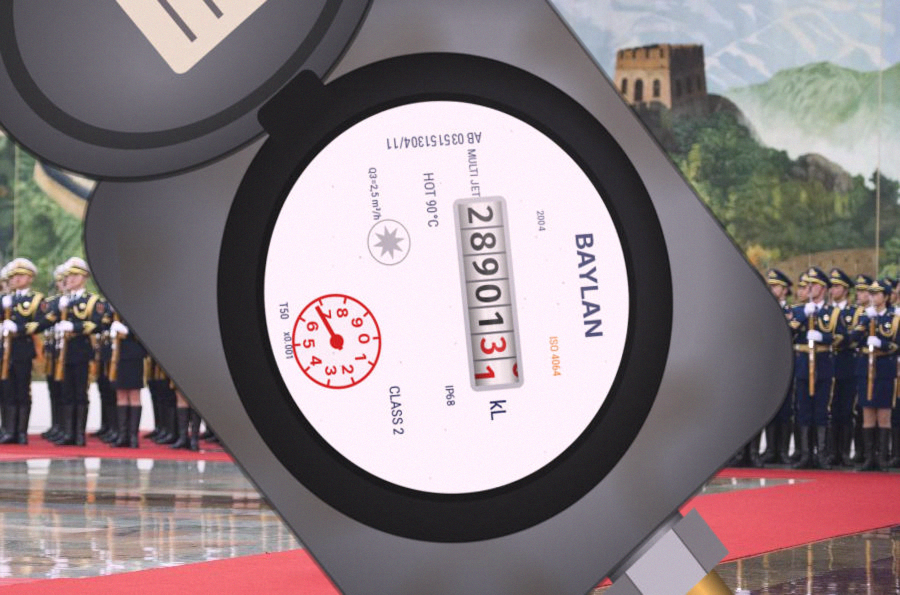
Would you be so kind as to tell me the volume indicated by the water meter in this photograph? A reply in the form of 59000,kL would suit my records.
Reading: 28901.306,kL
